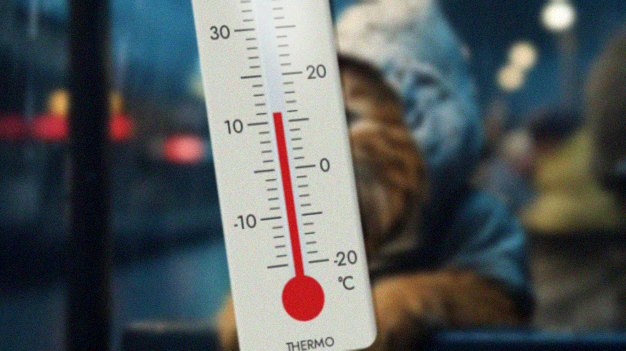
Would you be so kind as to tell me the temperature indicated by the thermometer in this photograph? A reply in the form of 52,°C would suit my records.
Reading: 12,°C
